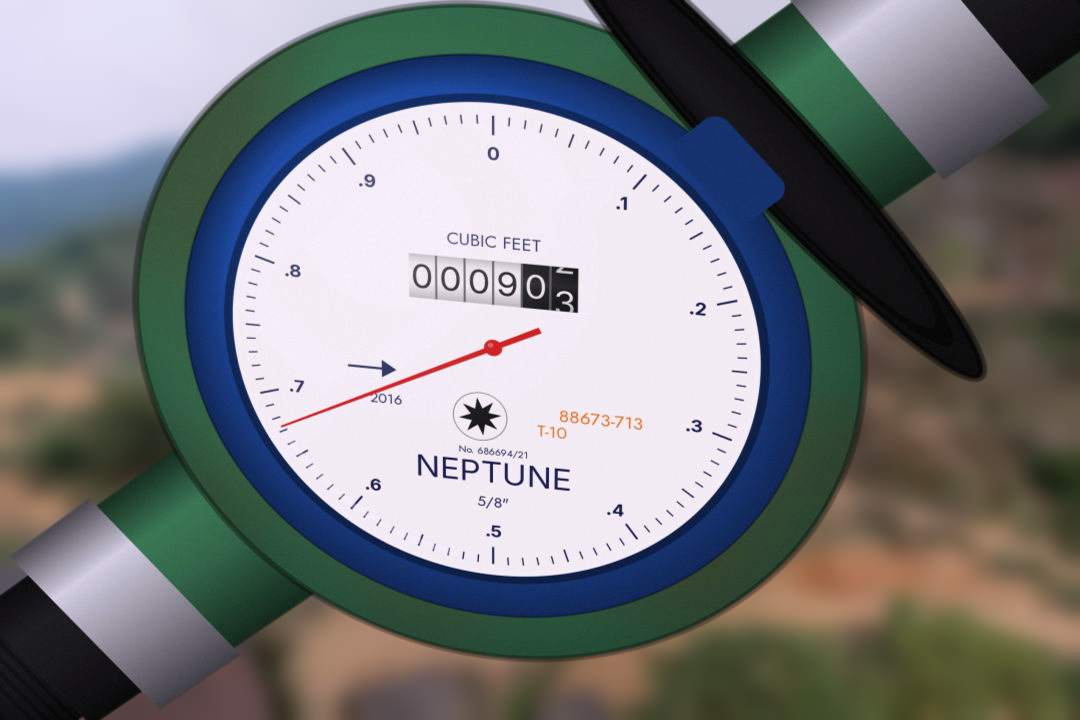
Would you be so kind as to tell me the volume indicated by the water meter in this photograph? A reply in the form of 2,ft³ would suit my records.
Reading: 902.67,ft³
